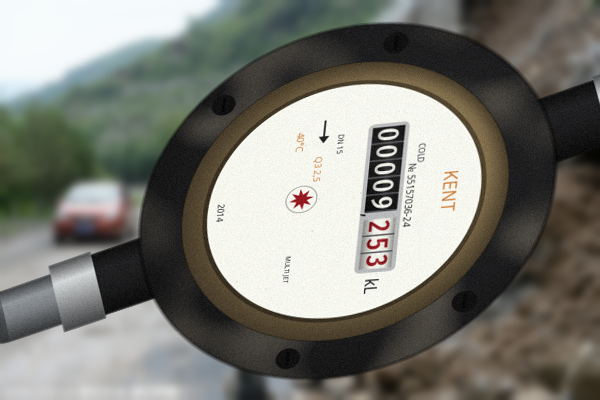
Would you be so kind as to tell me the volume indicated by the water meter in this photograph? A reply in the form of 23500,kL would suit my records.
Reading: 9.253,kL
